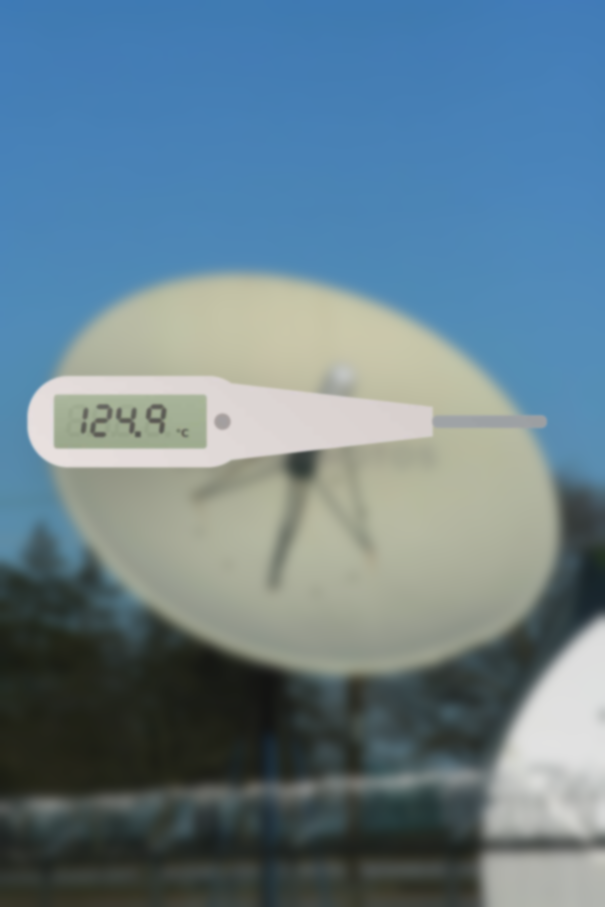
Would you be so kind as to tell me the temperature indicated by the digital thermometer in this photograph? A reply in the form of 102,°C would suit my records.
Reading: 124.9,°C
